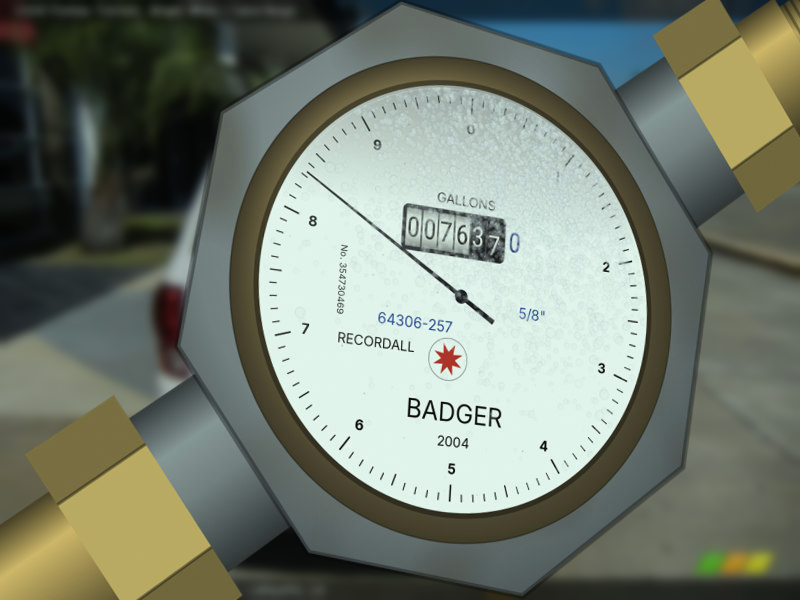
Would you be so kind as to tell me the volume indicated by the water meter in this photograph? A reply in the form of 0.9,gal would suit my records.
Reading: 76368.3,gal
